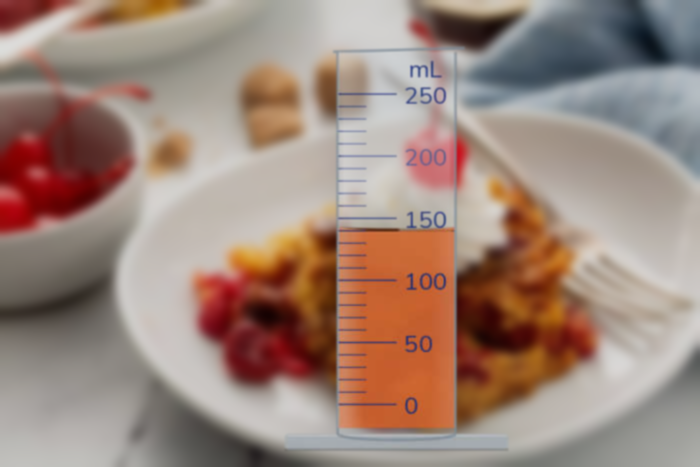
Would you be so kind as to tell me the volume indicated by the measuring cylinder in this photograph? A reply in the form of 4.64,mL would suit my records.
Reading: 140,mL
